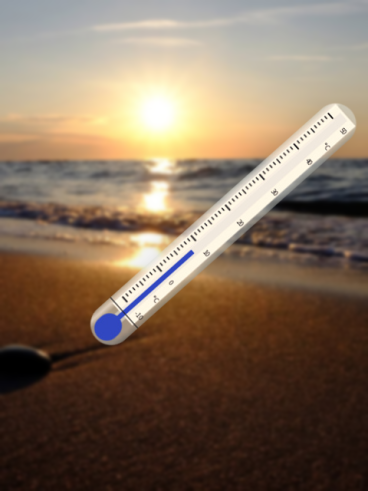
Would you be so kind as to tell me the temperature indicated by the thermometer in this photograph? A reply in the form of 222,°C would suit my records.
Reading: 8,°C
